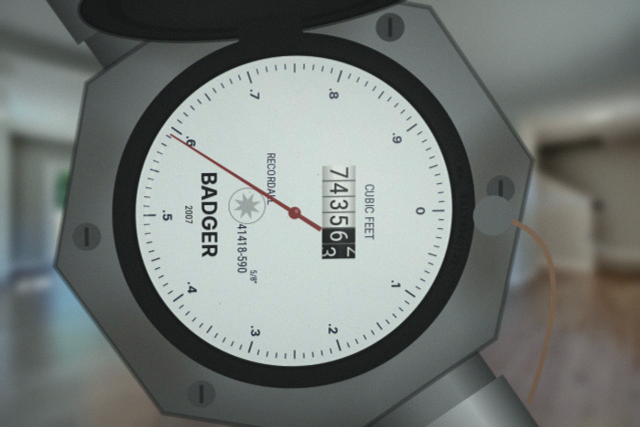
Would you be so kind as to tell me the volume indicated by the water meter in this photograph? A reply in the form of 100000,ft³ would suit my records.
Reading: 743562.59,ft³
